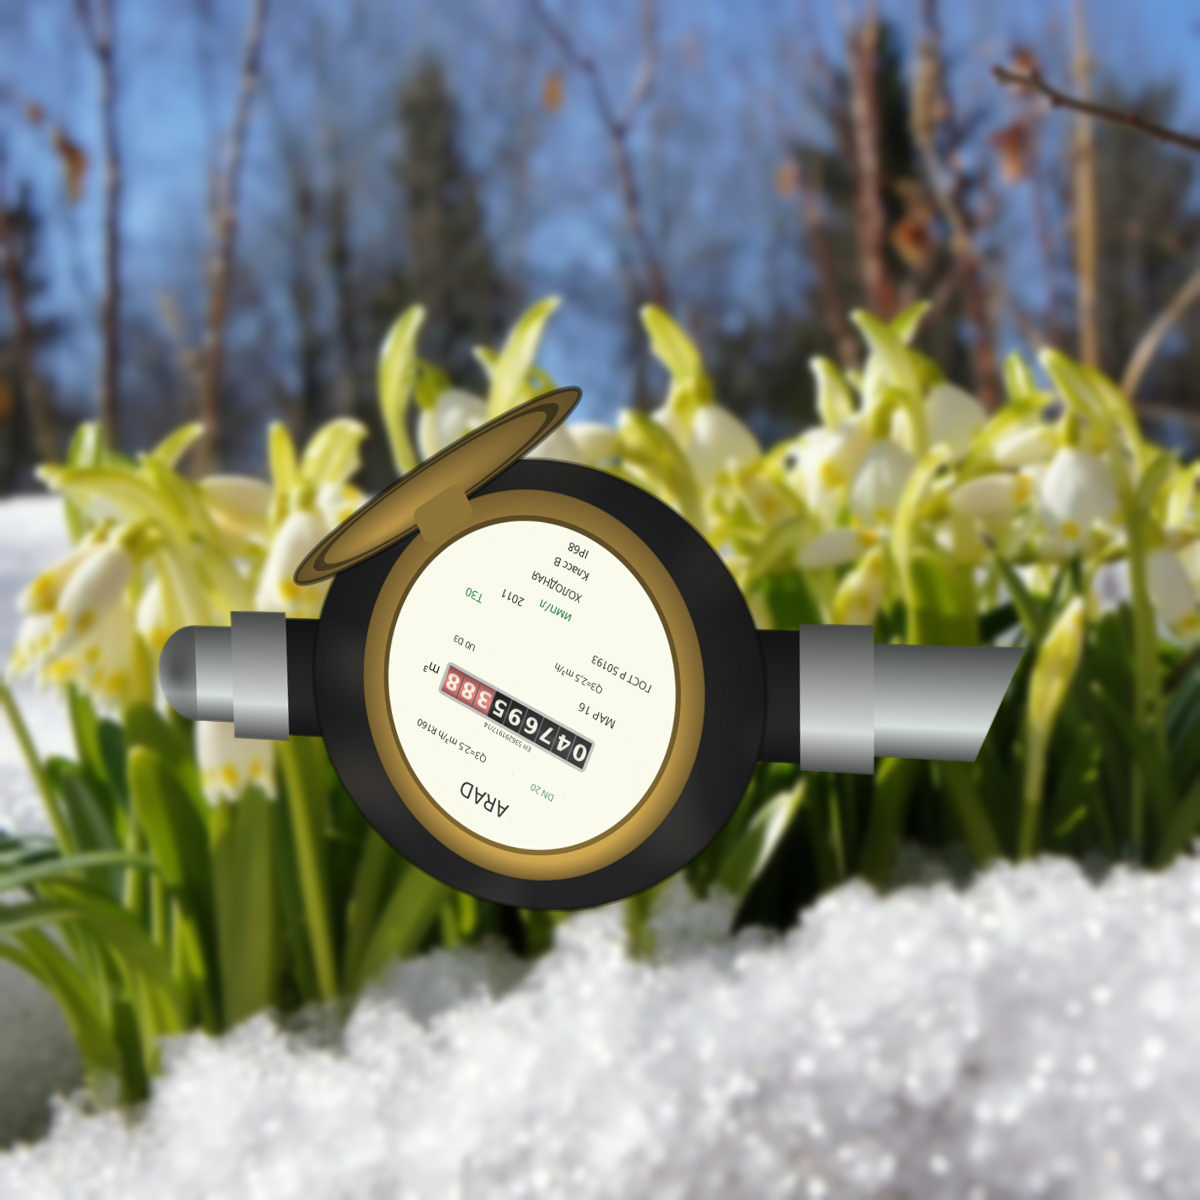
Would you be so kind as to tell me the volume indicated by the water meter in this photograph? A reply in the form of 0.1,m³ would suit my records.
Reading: 47695.388,m³
